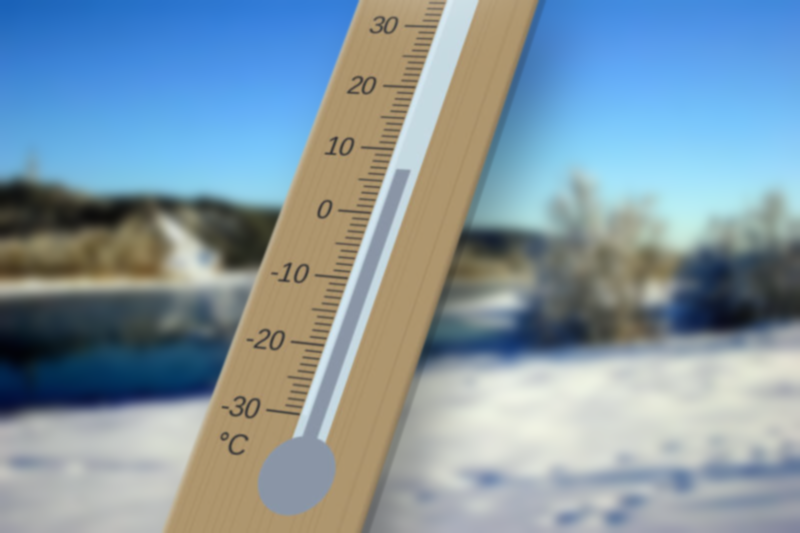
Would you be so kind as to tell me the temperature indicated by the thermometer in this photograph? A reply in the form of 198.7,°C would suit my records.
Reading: 7,°C
